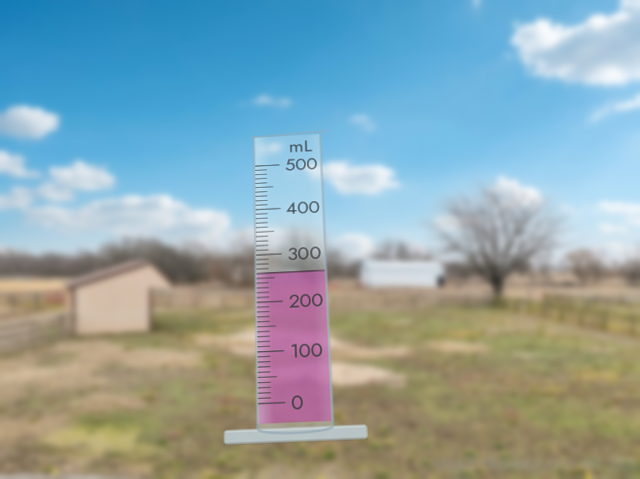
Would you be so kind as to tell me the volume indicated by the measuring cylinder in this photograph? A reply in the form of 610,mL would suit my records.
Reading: 260,mL
